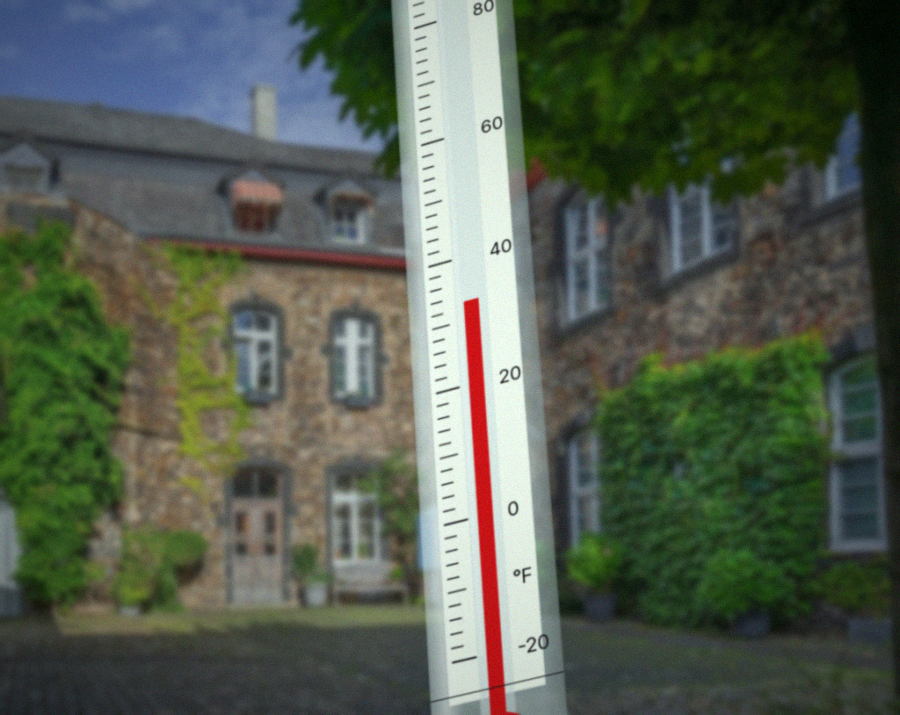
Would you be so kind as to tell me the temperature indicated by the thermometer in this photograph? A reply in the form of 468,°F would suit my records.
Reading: 33,°F
